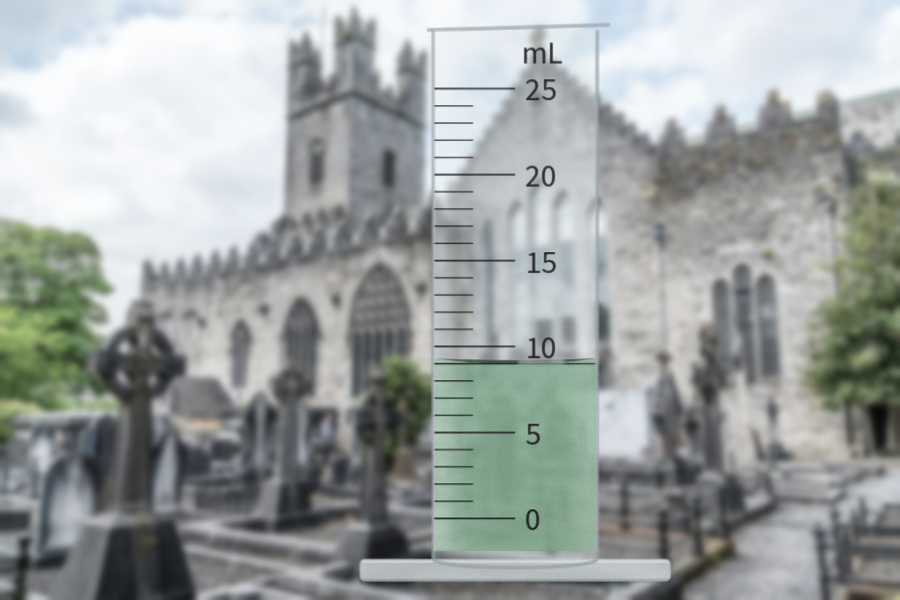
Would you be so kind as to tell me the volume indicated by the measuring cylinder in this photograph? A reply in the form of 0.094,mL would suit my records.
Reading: 9,mL
